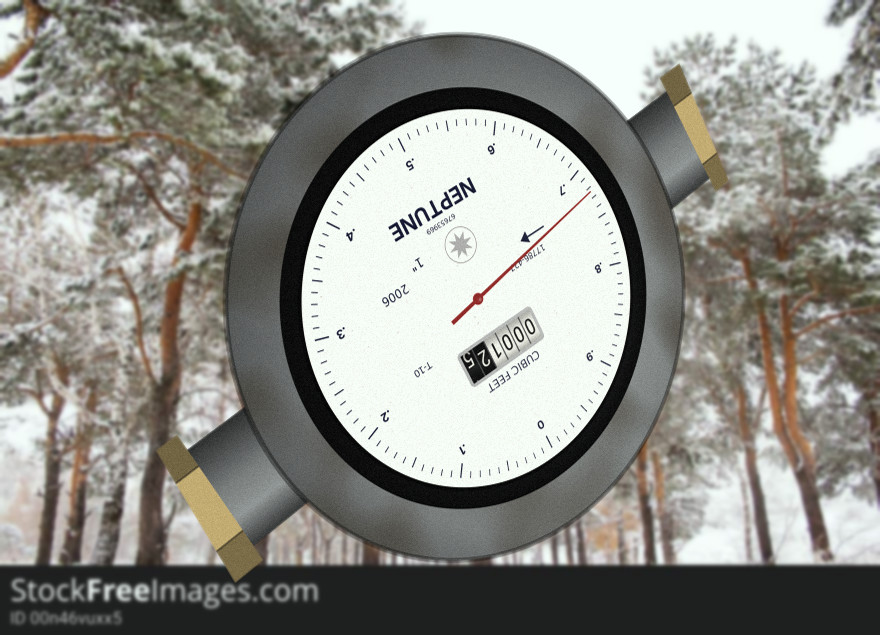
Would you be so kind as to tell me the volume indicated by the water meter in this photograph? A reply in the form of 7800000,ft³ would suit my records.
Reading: 124.72,ft³
